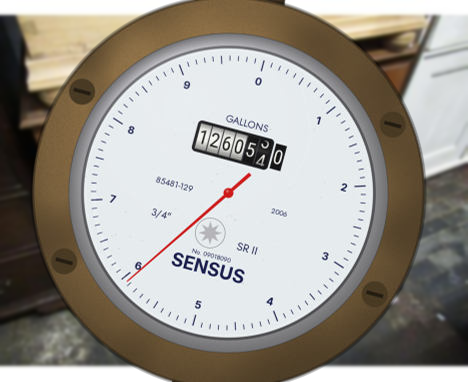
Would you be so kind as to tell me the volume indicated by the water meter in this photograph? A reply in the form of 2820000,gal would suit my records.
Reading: 1260535.9,gal
